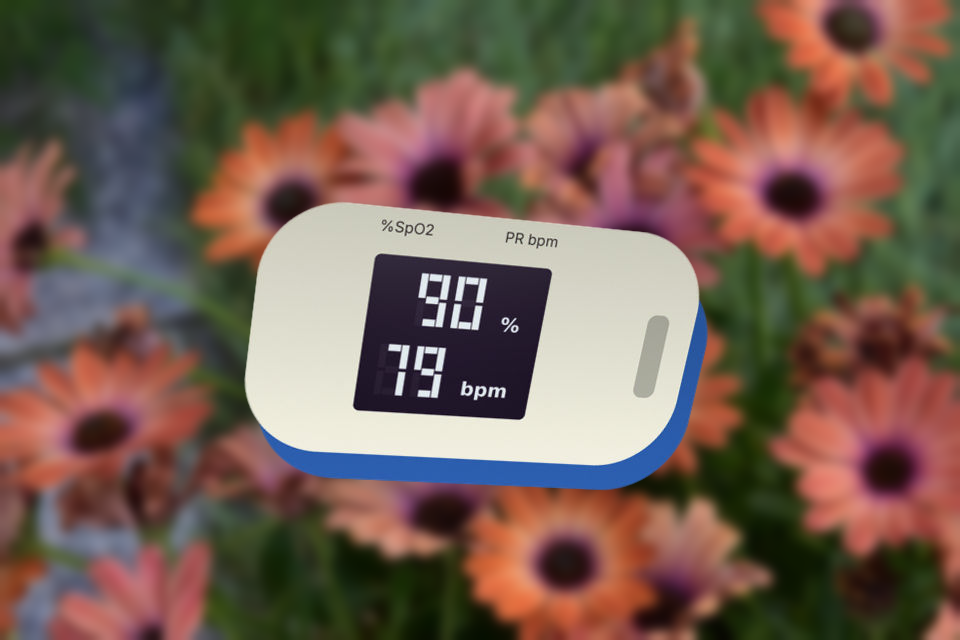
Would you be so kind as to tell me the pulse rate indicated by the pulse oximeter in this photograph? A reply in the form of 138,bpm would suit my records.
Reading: 79,bpm
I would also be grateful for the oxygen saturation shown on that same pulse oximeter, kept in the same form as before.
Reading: 90,%
